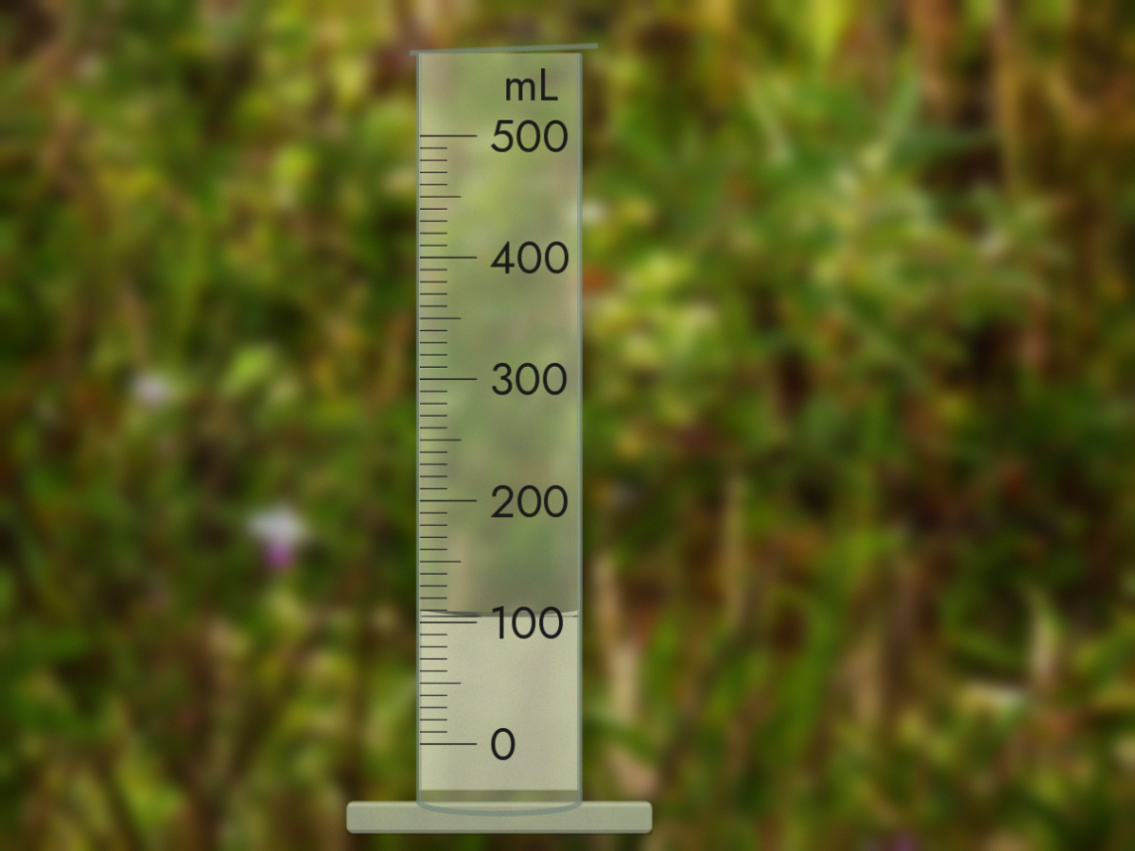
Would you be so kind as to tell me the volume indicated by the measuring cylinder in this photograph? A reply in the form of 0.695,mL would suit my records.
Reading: 105,mL
